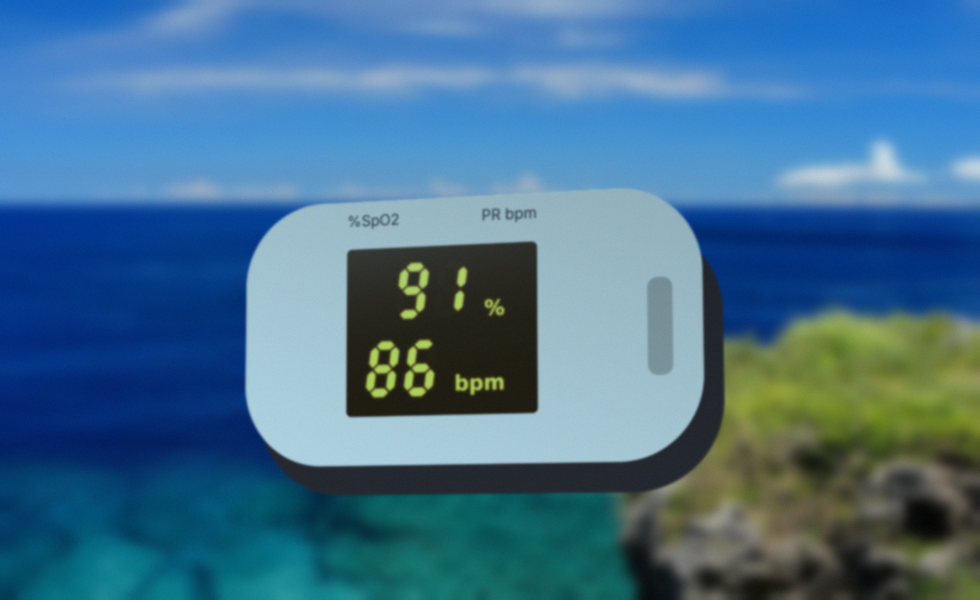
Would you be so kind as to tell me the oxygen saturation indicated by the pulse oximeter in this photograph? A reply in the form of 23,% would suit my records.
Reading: 91,%
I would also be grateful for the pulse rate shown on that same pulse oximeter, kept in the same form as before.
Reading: 86,bpm
